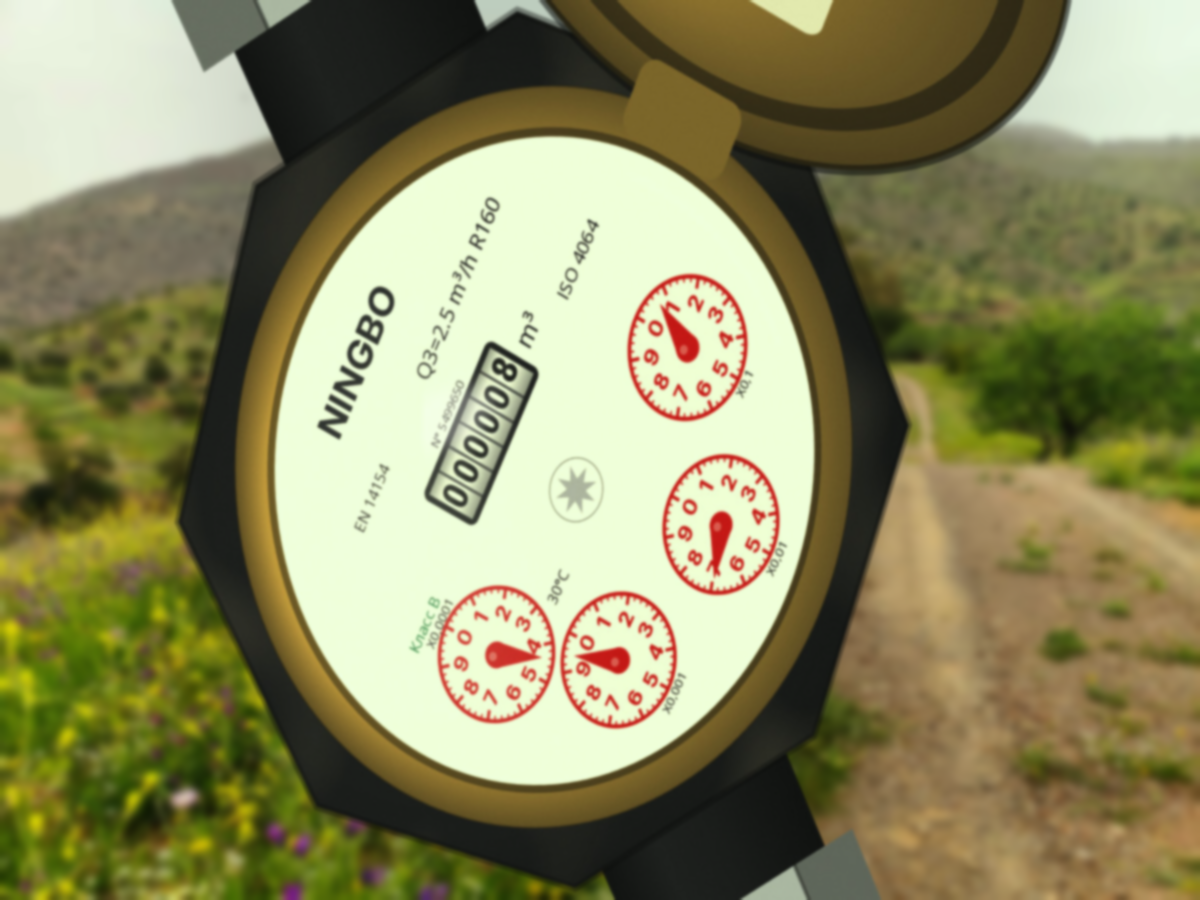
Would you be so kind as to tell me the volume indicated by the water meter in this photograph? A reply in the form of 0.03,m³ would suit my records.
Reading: 8.0694,m³
